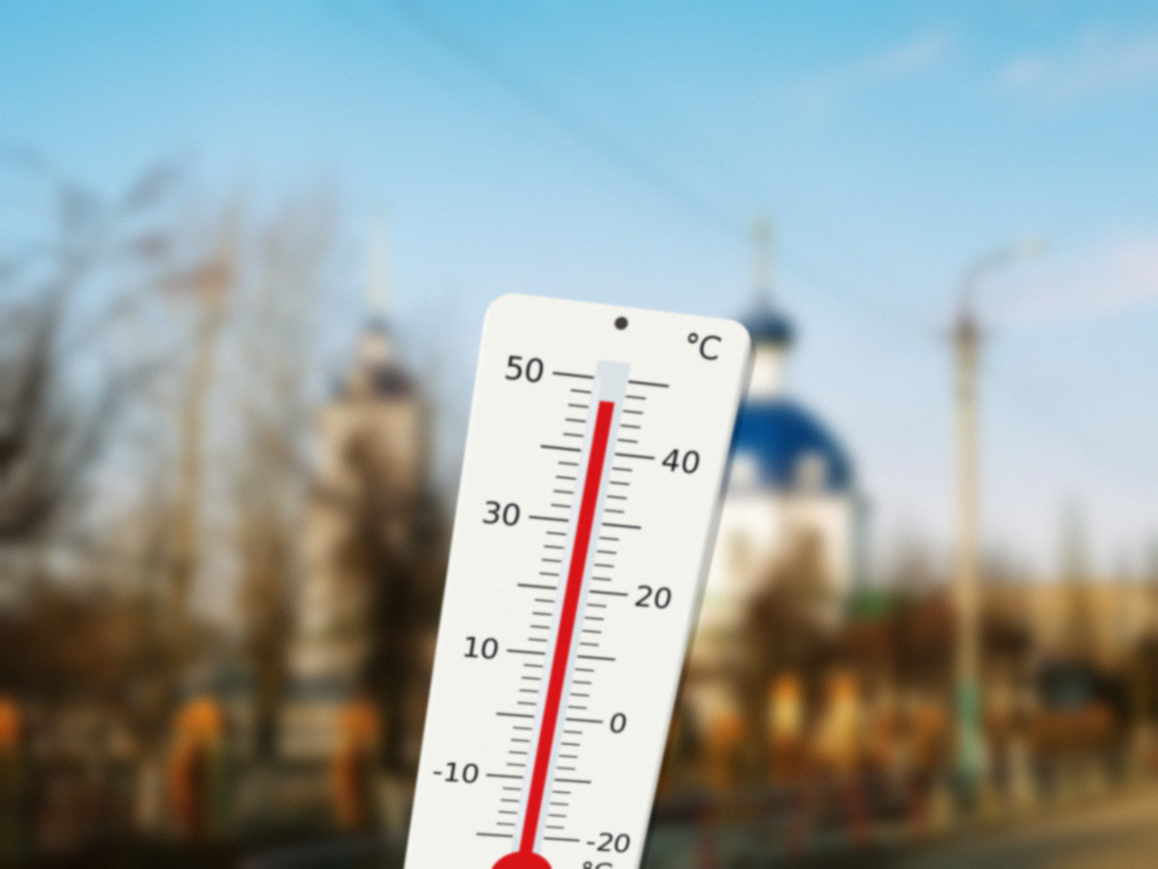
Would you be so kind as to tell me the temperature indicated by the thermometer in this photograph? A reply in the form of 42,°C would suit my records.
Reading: 47,°C
